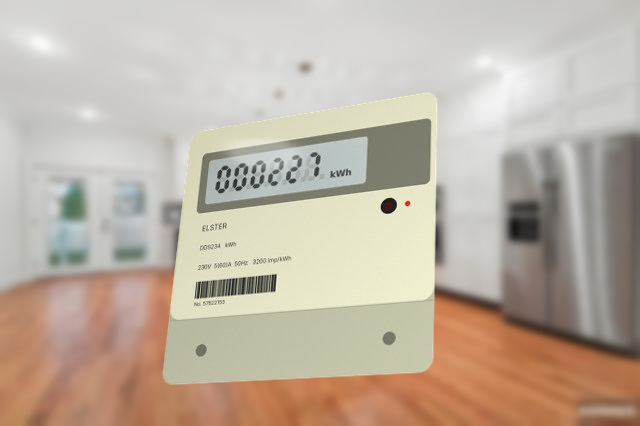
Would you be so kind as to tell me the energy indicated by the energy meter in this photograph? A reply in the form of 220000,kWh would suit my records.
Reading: 227,kWh
